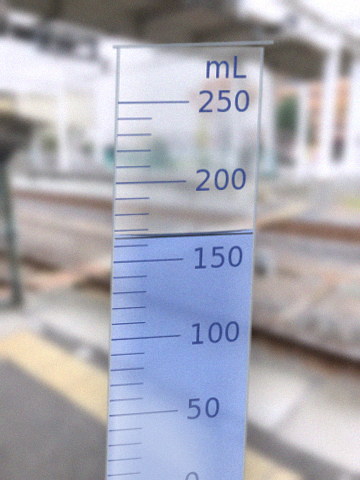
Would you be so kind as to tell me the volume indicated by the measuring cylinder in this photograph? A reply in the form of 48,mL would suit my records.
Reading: 165,mL
